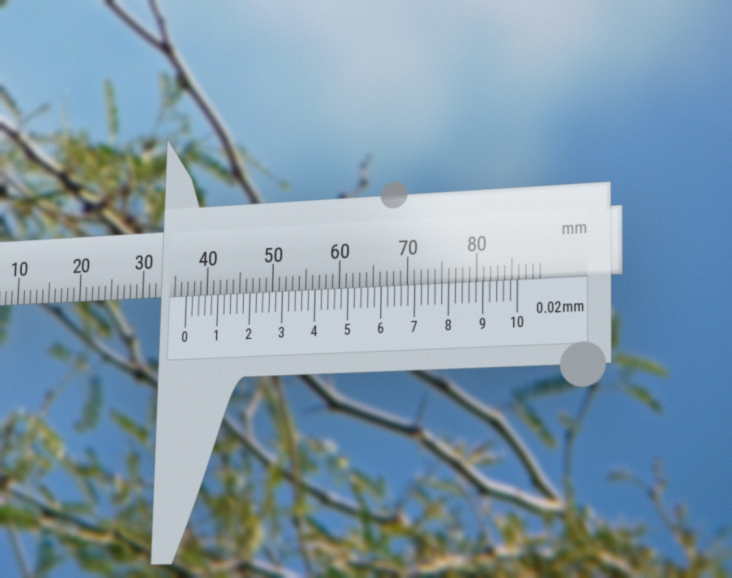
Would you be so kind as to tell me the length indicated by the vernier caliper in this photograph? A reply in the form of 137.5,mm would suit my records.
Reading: 36.8,mm
